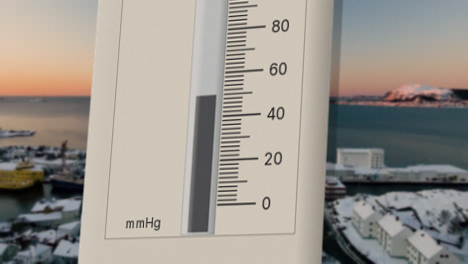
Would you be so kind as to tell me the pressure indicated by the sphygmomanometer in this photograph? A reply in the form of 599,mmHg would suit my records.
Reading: 50,mmHg
